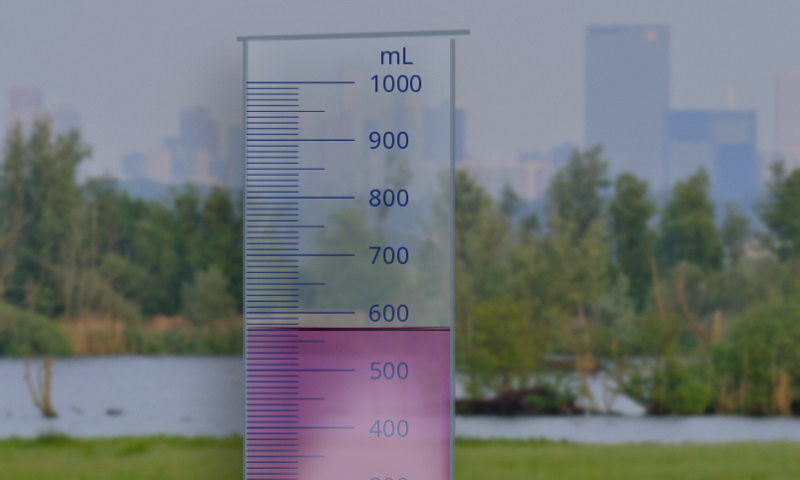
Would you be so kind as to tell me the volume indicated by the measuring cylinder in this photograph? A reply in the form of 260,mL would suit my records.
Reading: 570,mL
